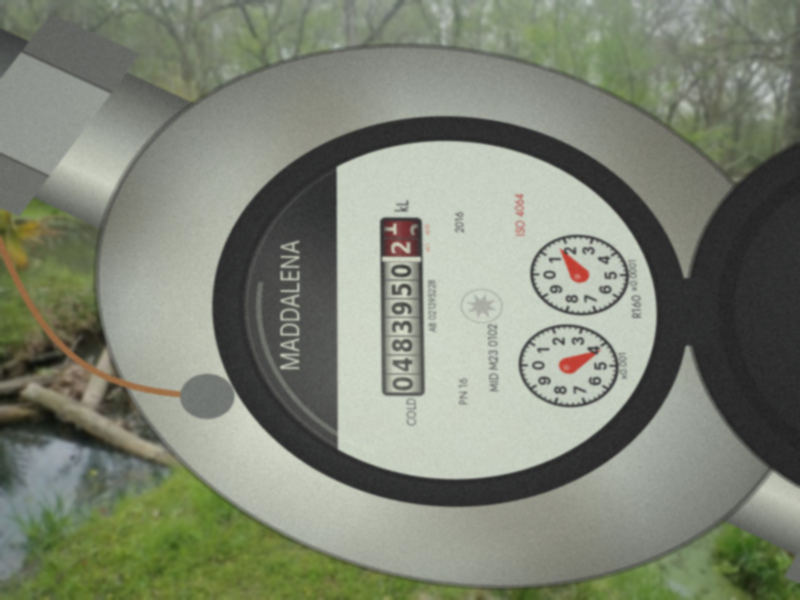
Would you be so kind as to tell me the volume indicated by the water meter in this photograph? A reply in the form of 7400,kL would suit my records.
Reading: 483950.2141,kL
